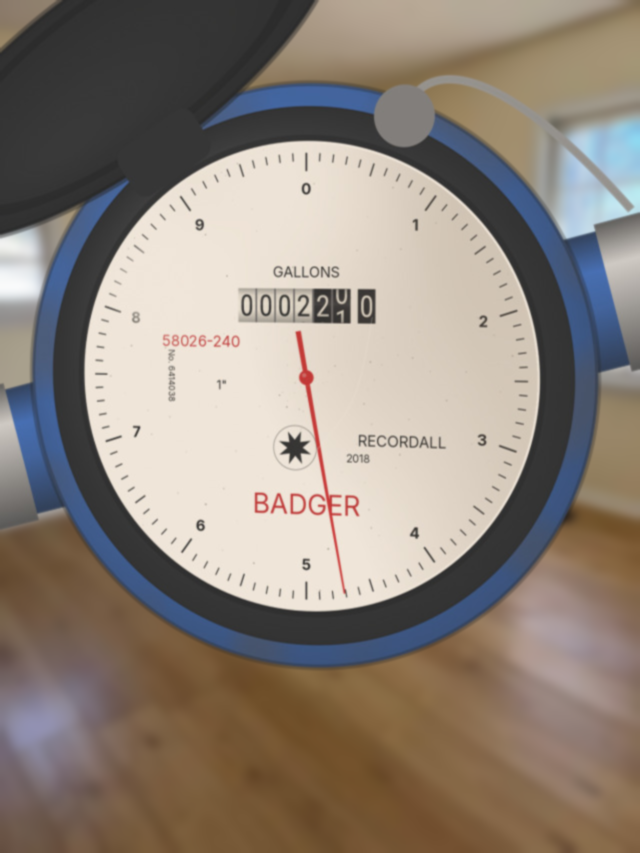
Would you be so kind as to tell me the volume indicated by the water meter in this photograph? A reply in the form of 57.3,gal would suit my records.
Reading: 2204.7,gal
